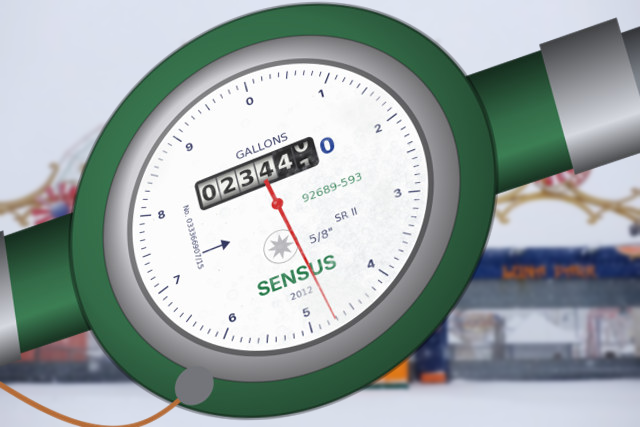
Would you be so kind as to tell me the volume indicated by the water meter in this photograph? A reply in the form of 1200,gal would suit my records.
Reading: 234404.7,gal
